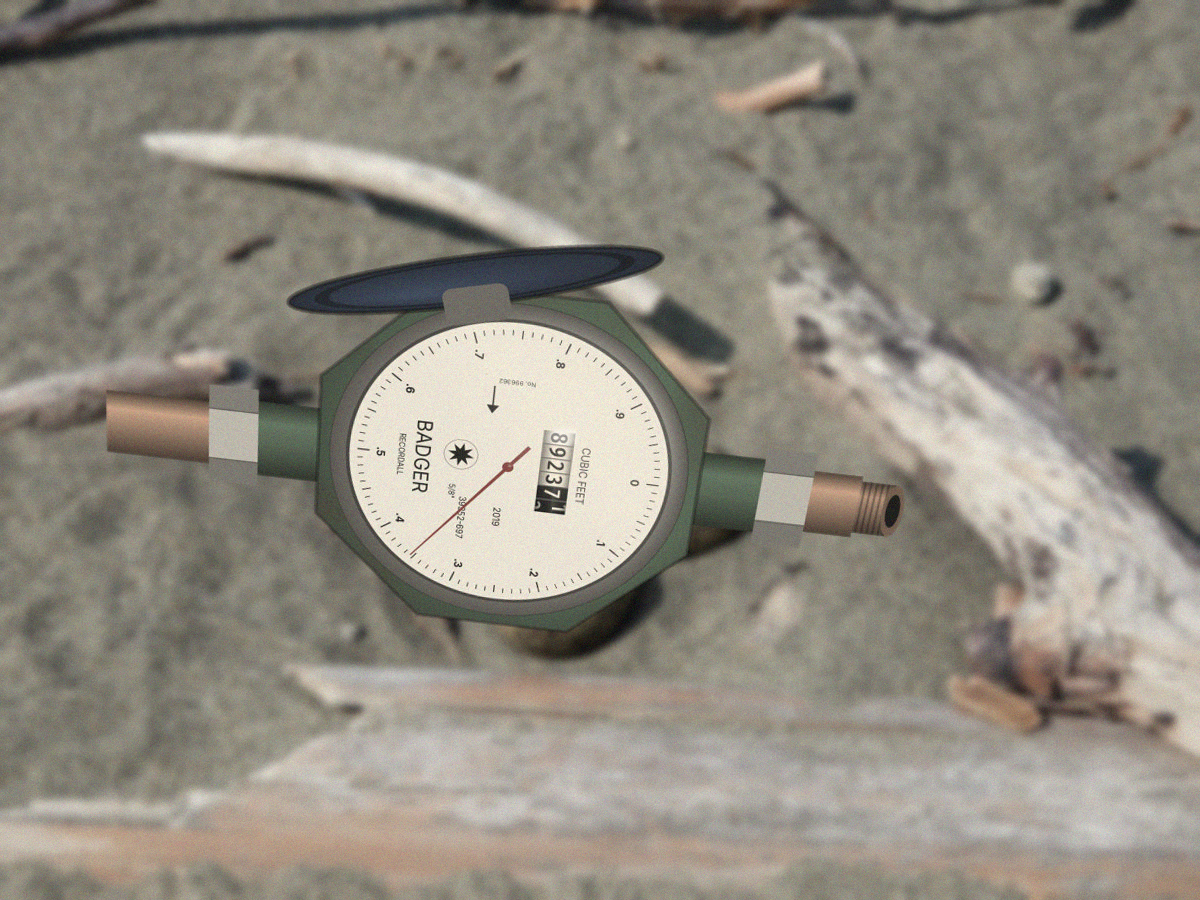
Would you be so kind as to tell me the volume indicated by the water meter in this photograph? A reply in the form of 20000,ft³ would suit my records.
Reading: 892371.35,ft³
